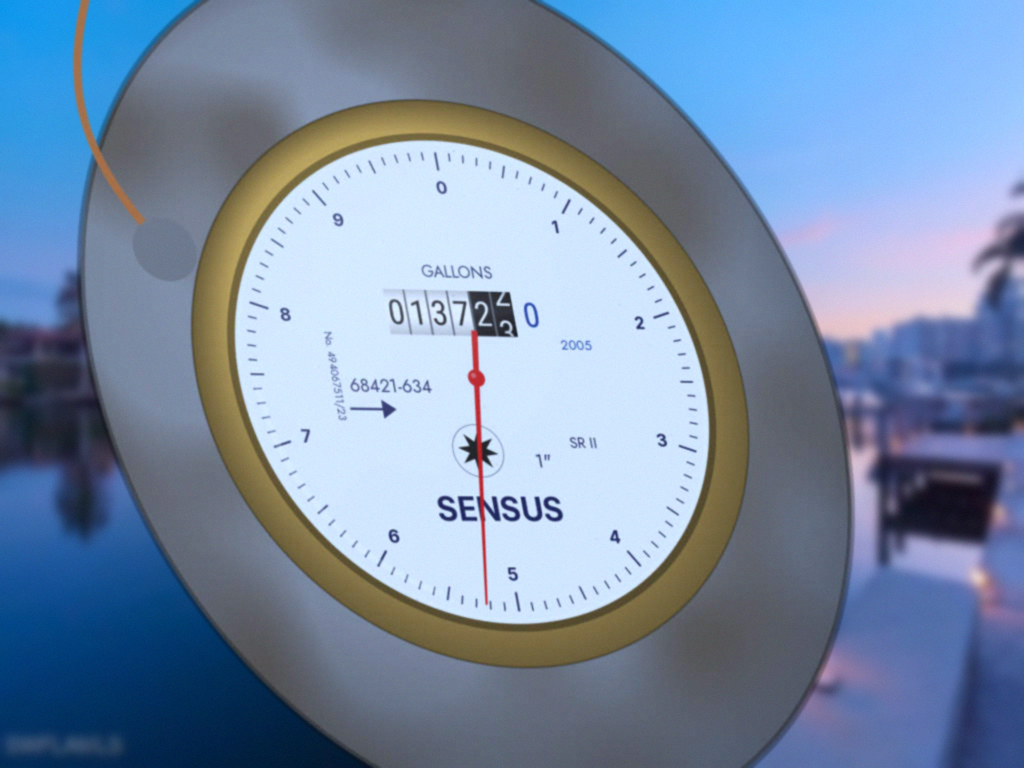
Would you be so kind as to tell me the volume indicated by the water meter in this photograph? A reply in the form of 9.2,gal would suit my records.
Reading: 137225.2,gal
